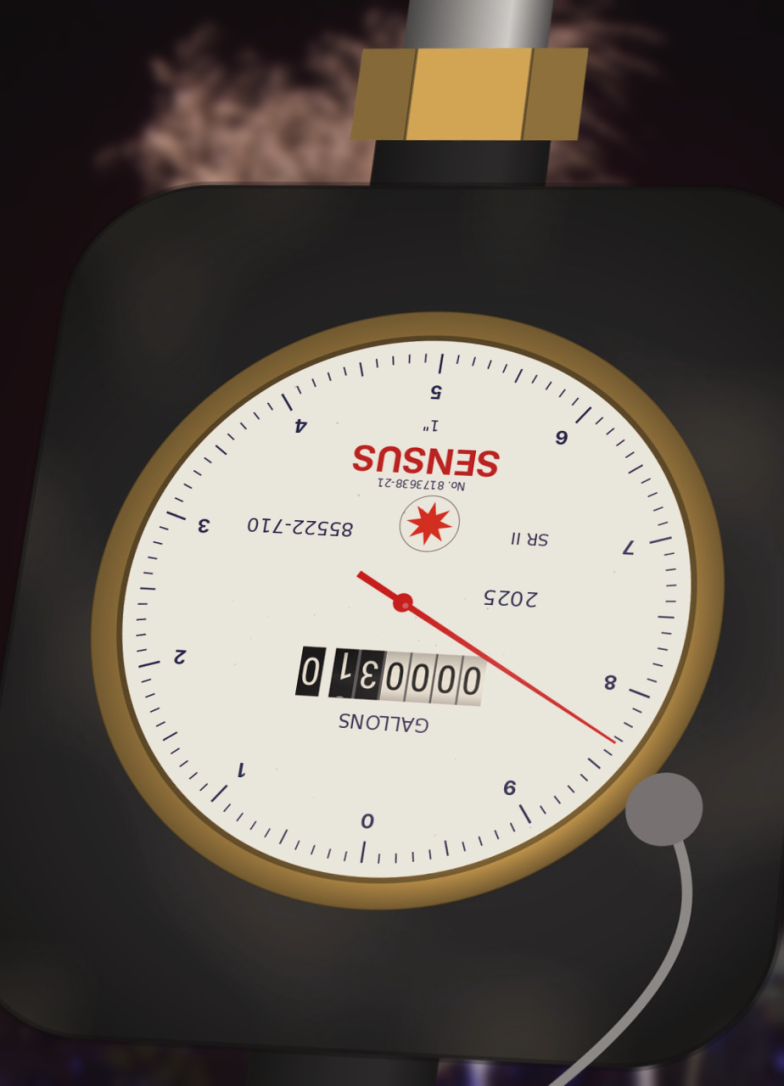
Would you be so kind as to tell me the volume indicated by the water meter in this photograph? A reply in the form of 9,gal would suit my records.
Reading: 308.3,gal
